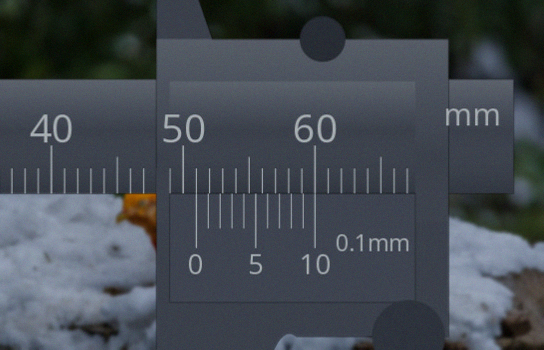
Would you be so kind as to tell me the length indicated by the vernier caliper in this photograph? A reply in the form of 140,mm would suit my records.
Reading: 51.0,mm
